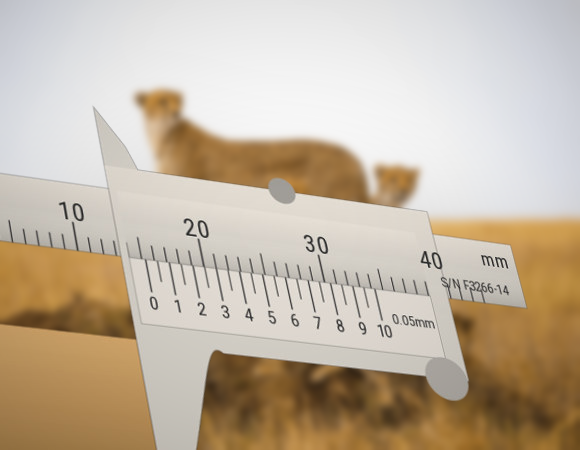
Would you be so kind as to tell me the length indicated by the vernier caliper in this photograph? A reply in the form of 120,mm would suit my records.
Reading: 15.3,mm
